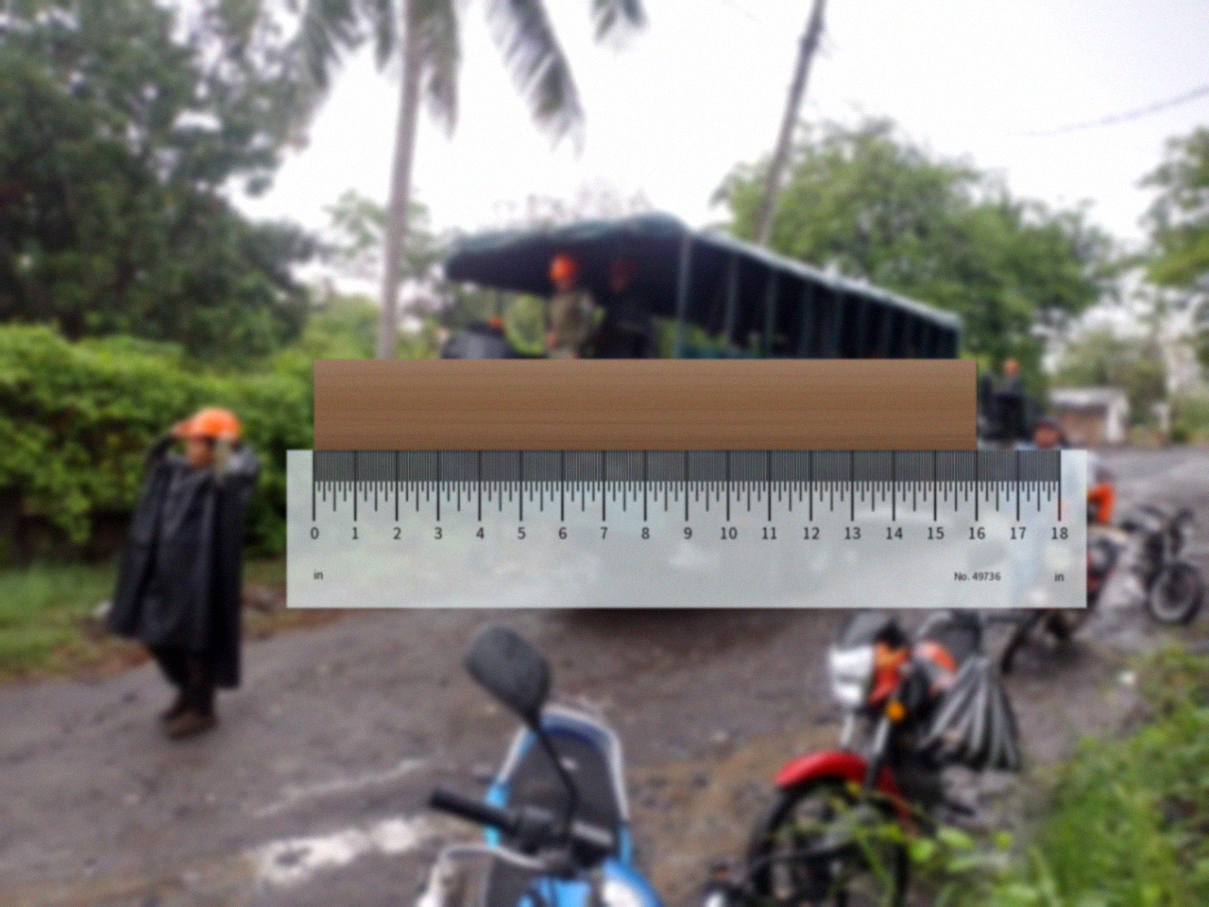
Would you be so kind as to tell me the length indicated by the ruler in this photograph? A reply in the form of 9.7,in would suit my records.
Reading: 16,in
